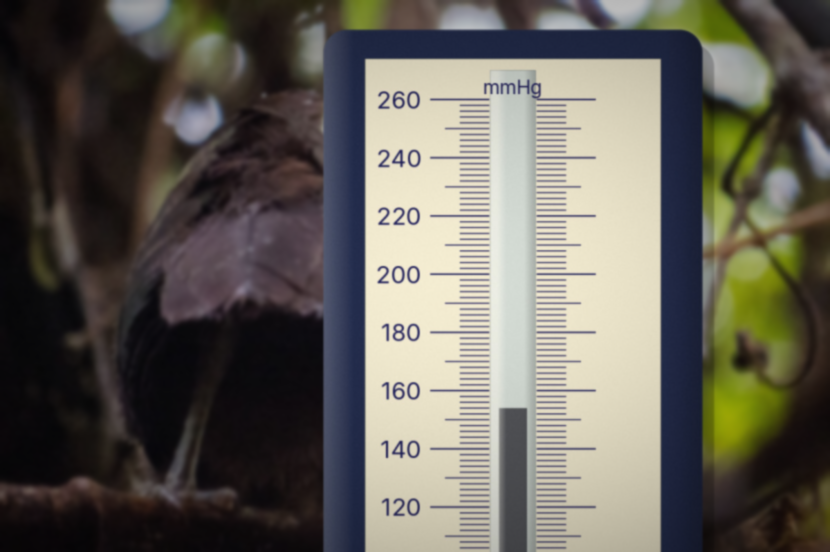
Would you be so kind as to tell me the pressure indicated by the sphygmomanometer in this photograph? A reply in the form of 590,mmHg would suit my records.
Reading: 154,mmHg
